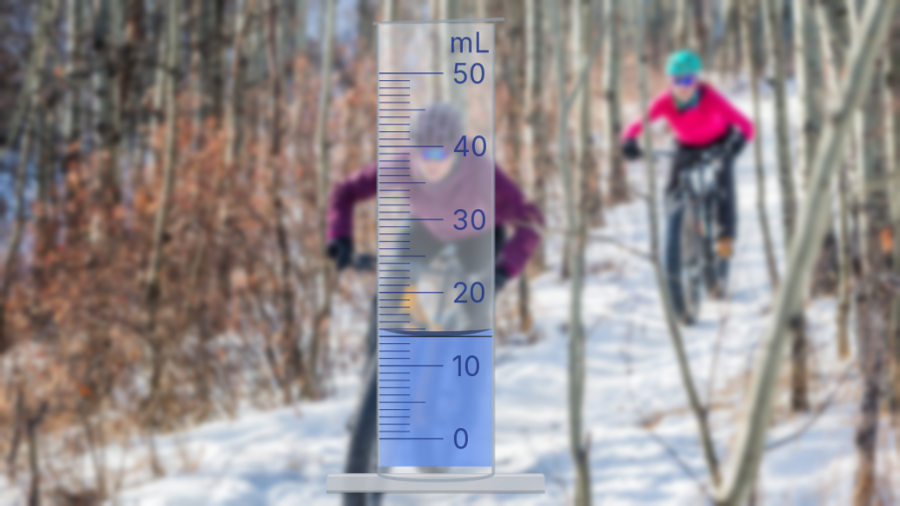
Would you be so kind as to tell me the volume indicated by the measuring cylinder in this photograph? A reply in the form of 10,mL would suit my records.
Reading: 14,mL
